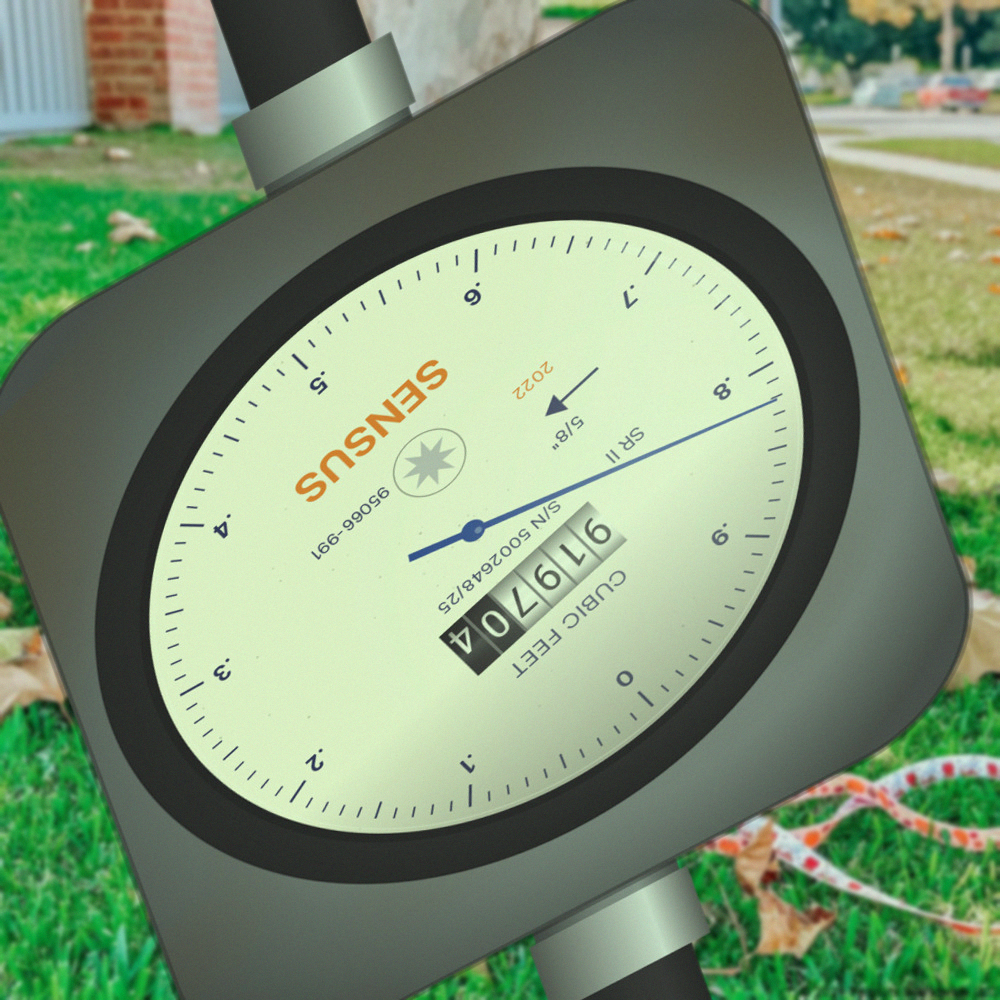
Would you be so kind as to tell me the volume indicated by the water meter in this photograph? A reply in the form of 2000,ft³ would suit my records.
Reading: 919703.82,ft³
